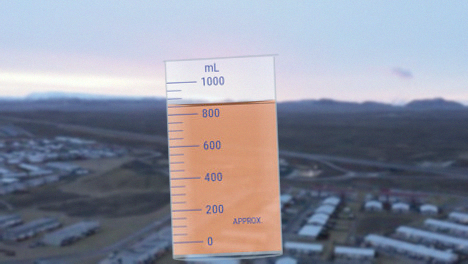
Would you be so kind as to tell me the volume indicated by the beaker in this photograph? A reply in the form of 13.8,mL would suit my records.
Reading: 850,mL
